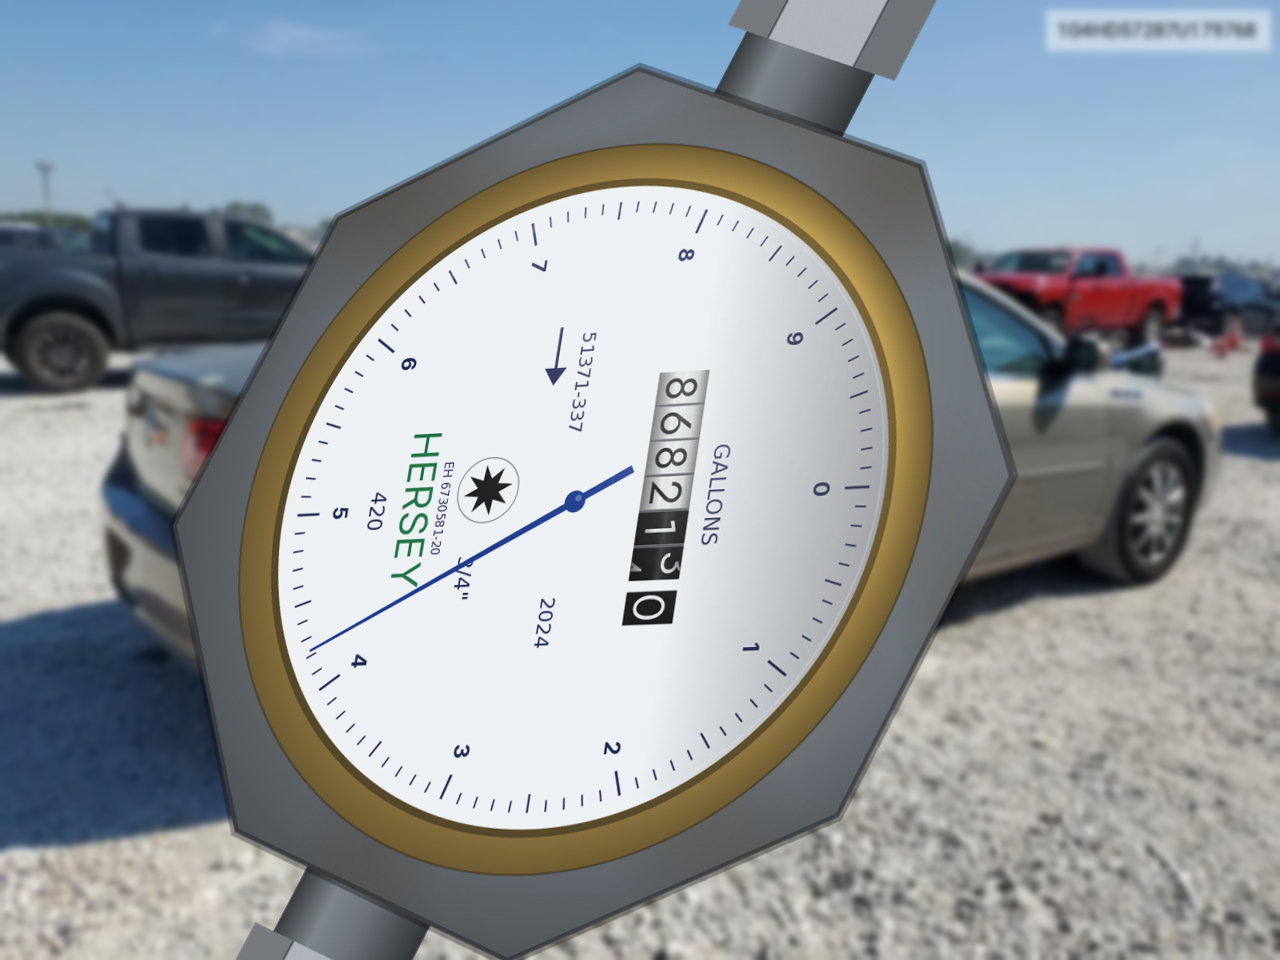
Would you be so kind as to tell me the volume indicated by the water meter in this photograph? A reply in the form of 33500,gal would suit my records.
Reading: 8682134.2,gal
